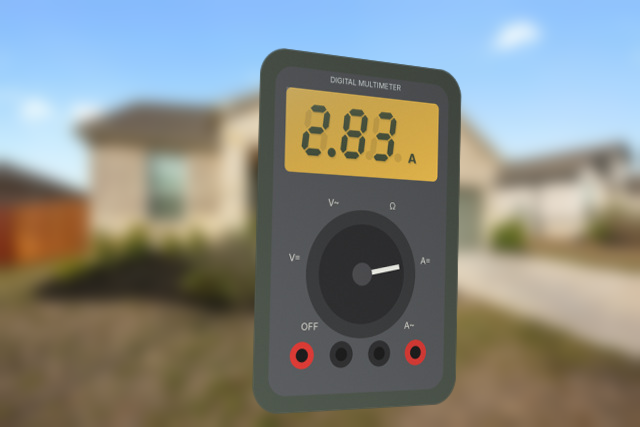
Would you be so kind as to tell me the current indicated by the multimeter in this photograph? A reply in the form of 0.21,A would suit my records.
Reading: 2.83,A
